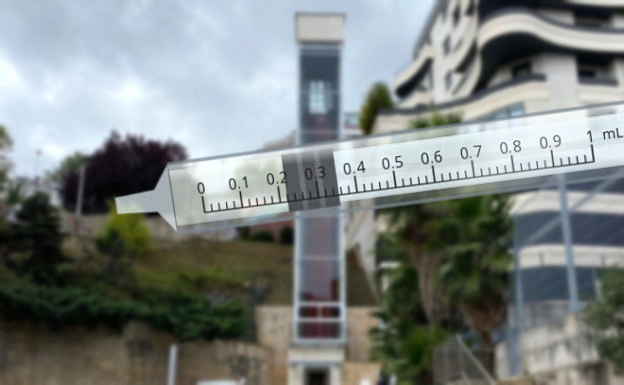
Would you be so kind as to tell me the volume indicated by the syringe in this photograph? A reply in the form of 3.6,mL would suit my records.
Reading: 0.22,mL
